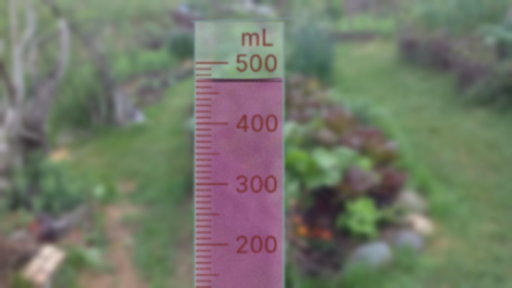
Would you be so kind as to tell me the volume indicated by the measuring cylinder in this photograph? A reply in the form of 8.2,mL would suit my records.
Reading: 470,mL
